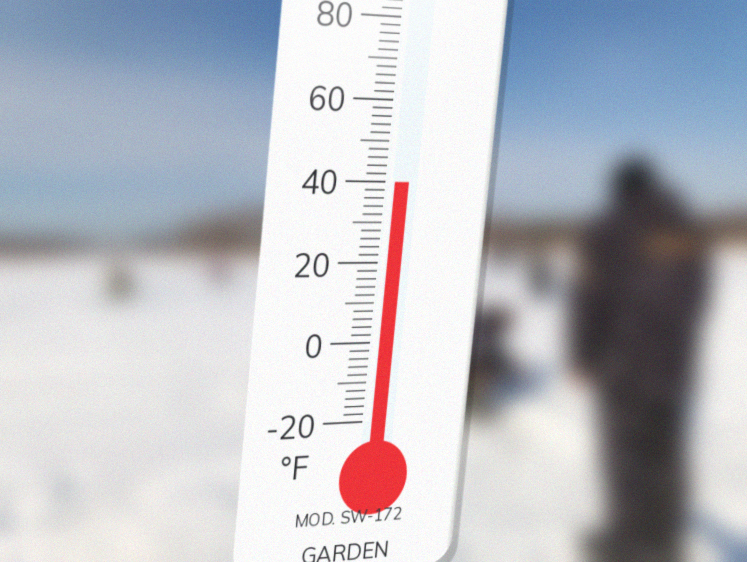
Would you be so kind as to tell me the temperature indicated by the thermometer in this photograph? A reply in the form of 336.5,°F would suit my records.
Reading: 40,°F
